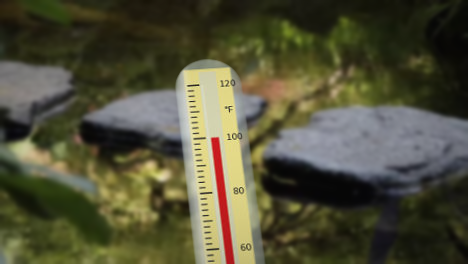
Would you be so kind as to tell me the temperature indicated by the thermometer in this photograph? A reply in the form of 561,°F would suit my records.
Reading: 100,°F
